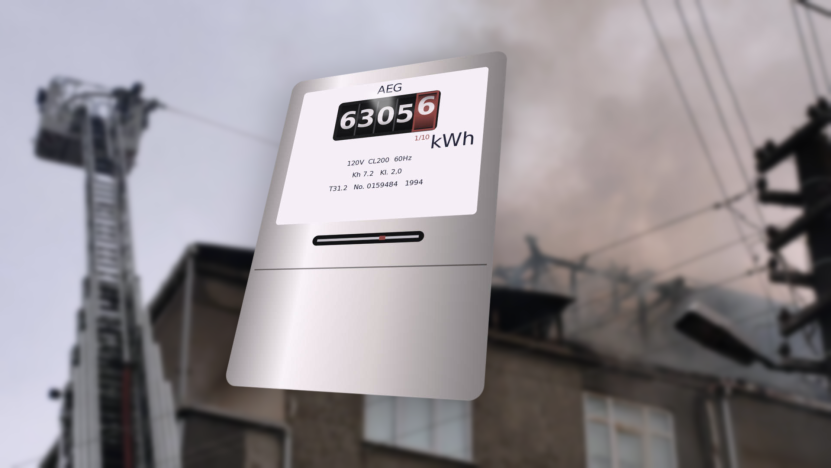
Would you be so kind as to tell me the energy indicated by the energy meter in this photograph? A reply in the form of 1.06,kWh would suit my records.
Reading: 6305.6,kWh
